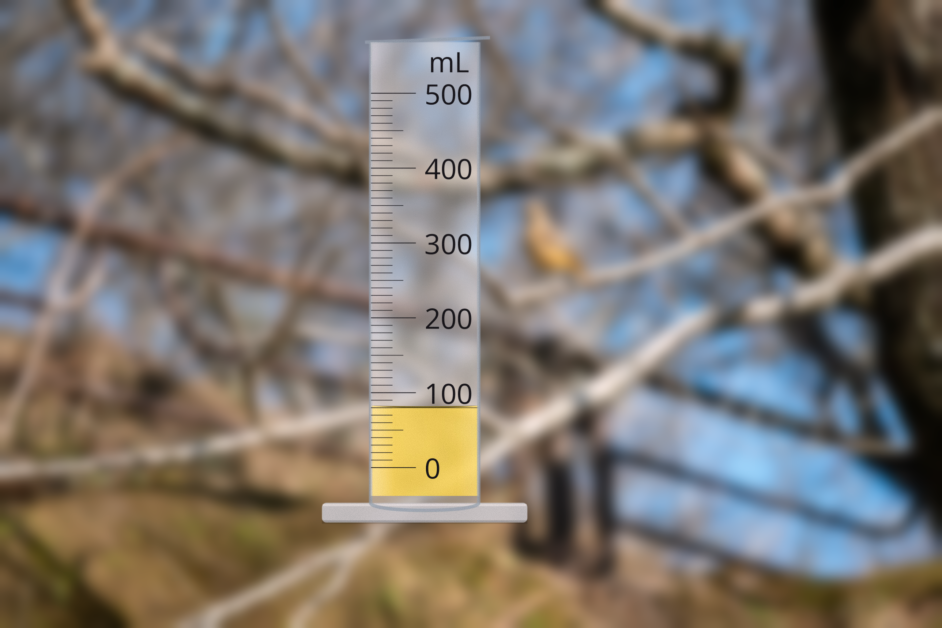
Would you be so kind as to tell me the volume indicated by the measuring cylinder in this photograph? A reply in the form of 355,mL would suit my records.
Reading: 80,mL
